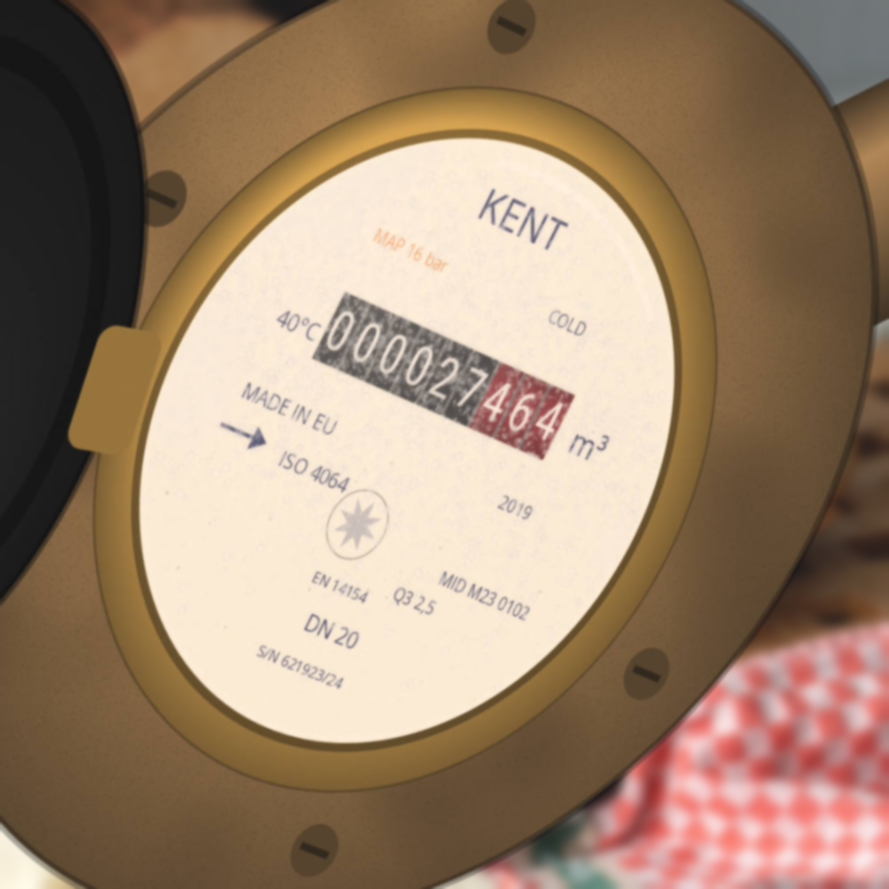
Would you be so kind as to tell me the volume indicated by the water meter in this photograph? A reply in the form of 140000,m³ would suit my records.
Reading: 27.464,m³
